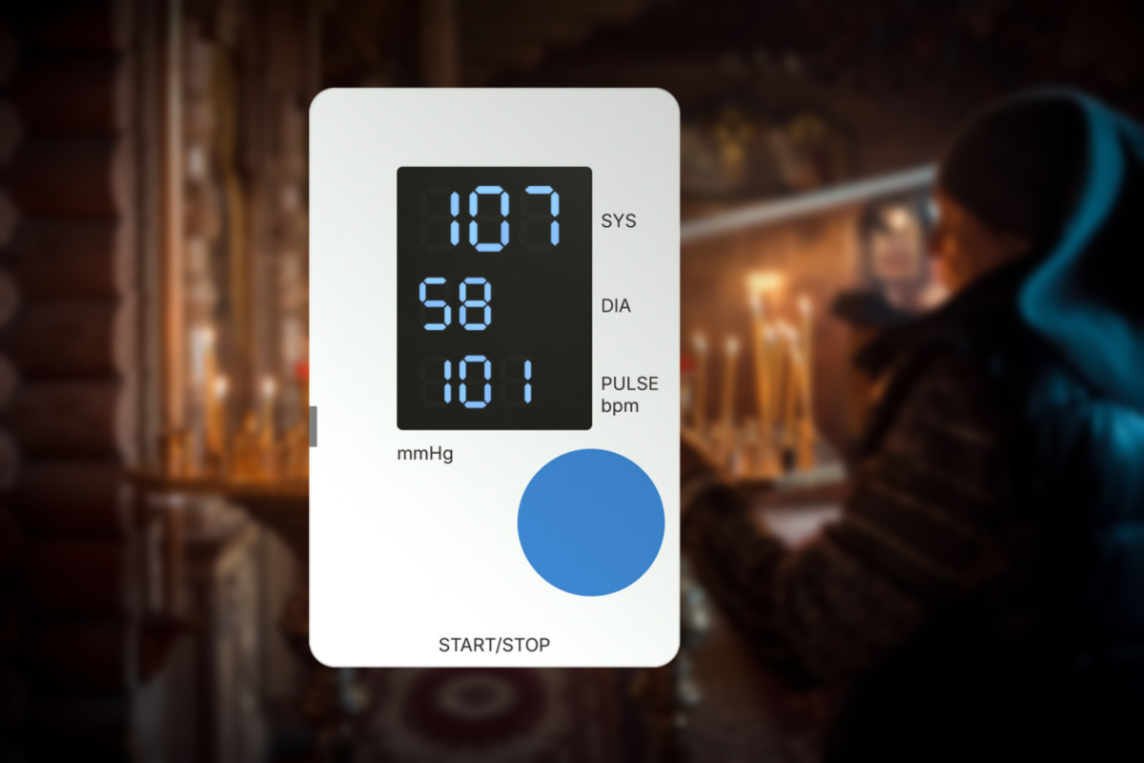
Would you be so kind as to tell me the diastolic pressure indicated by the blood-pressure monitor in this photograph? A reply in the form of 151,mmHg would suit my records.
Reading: 58,mmHg
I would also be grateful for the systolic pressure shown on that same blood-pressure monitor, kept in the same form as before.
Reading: 107,mmHg
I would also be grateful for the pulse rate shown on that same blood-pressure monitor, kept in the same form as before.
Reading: 101,bpm
